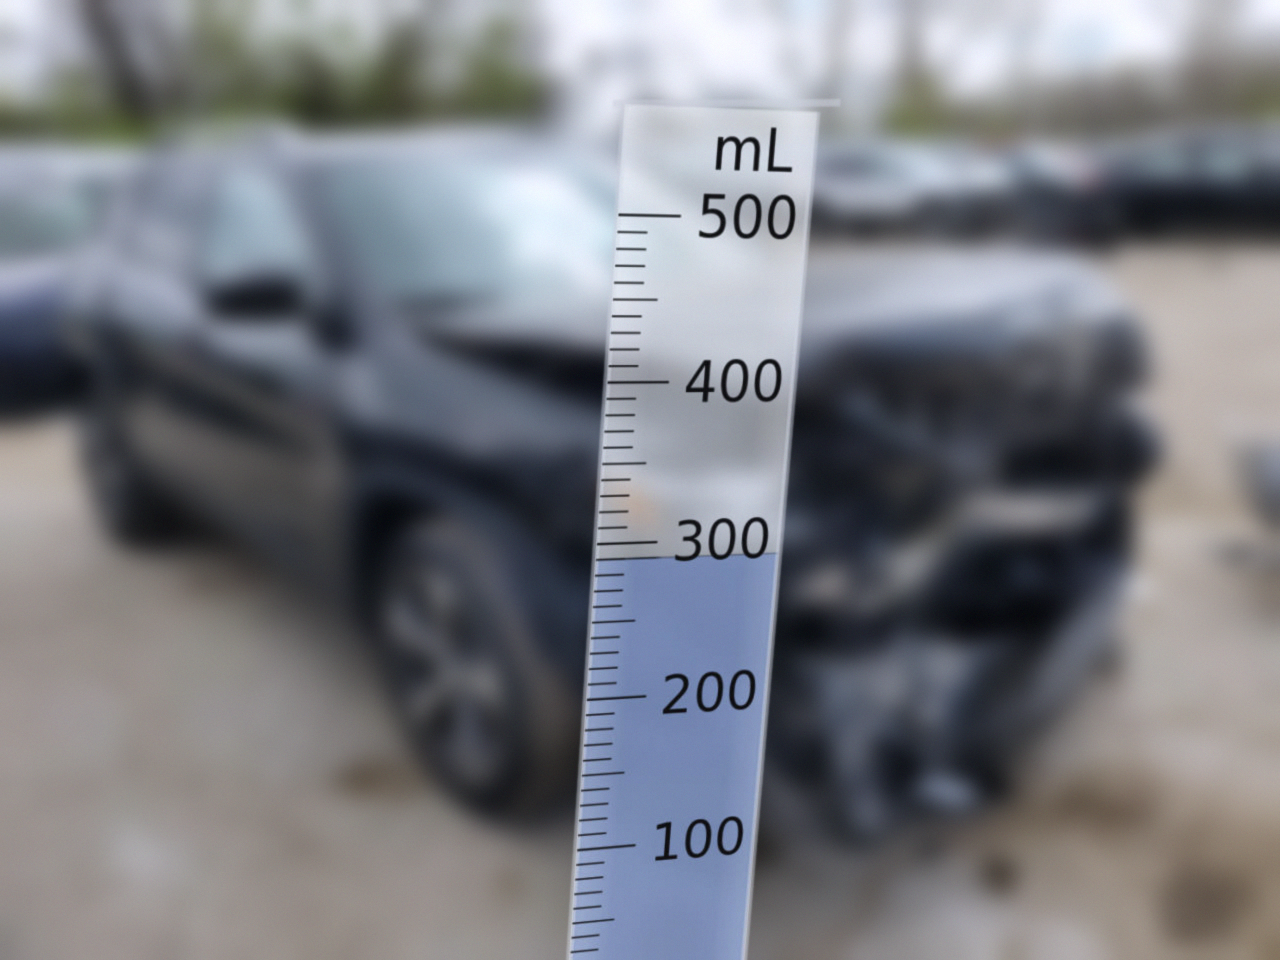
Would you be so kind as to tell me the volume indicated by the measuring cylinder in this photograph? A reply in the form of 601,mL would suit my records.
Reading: 290,mL
